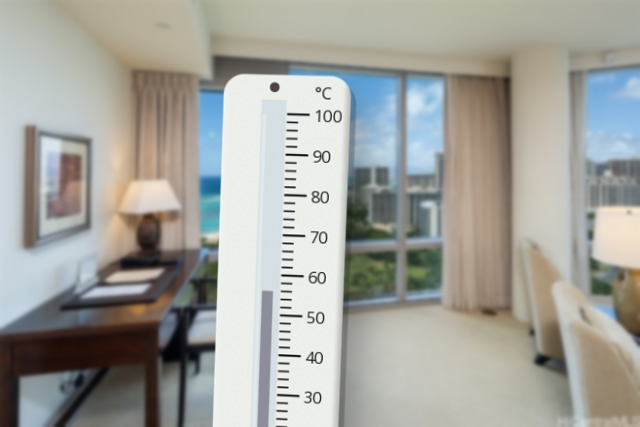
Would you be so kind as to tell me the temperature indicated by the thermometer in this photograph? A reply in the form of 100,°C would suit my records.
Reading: 56,°C
